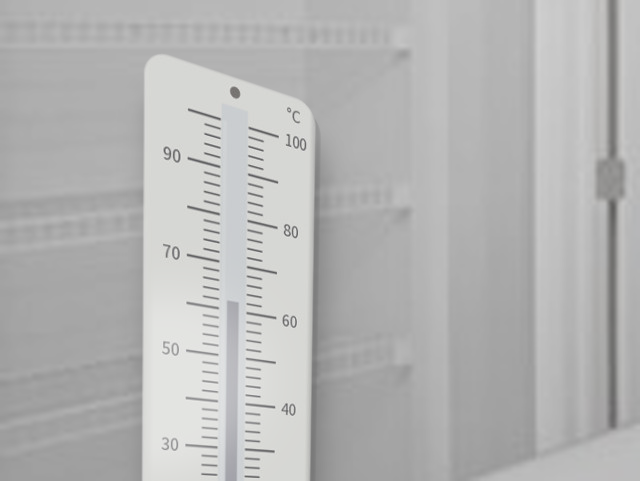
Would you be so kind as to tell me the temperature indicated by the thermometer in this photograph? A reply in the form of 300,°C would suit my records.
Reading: 62,°C
